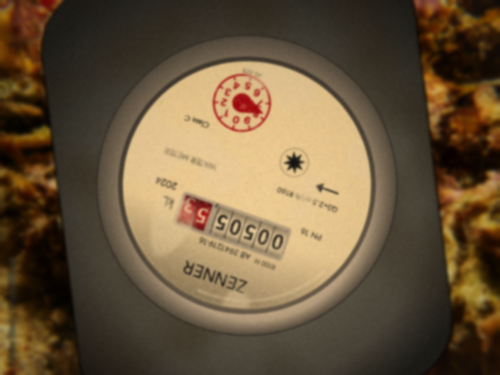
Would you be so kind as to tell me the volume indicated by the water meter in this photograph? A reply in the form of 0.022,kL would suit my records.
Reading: 505.527,kL
